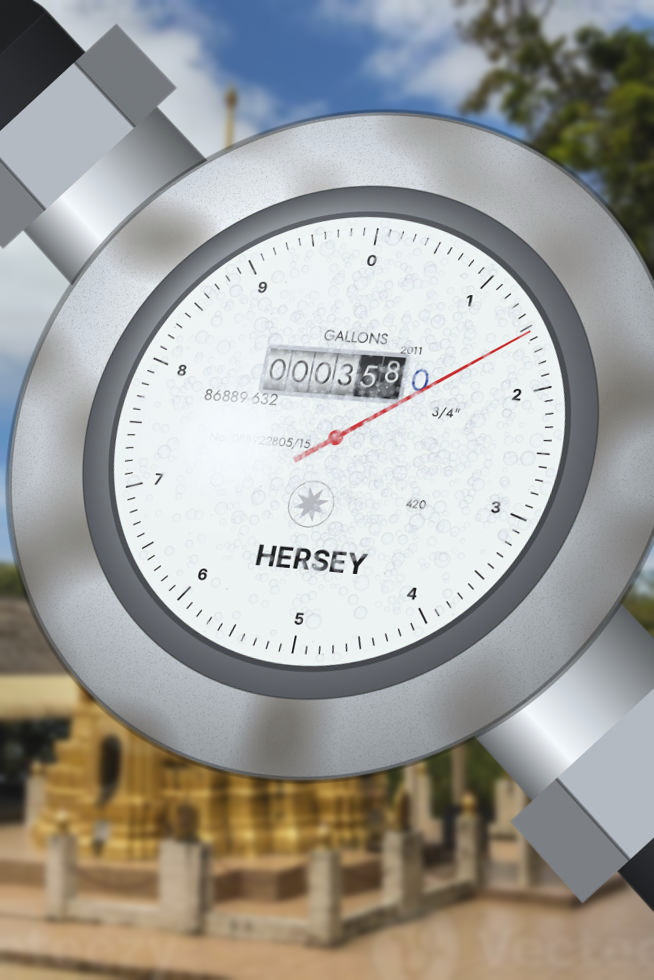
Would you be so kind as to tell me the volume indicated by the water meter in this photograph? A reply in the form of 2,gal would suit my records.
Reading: 3581.5,gal
